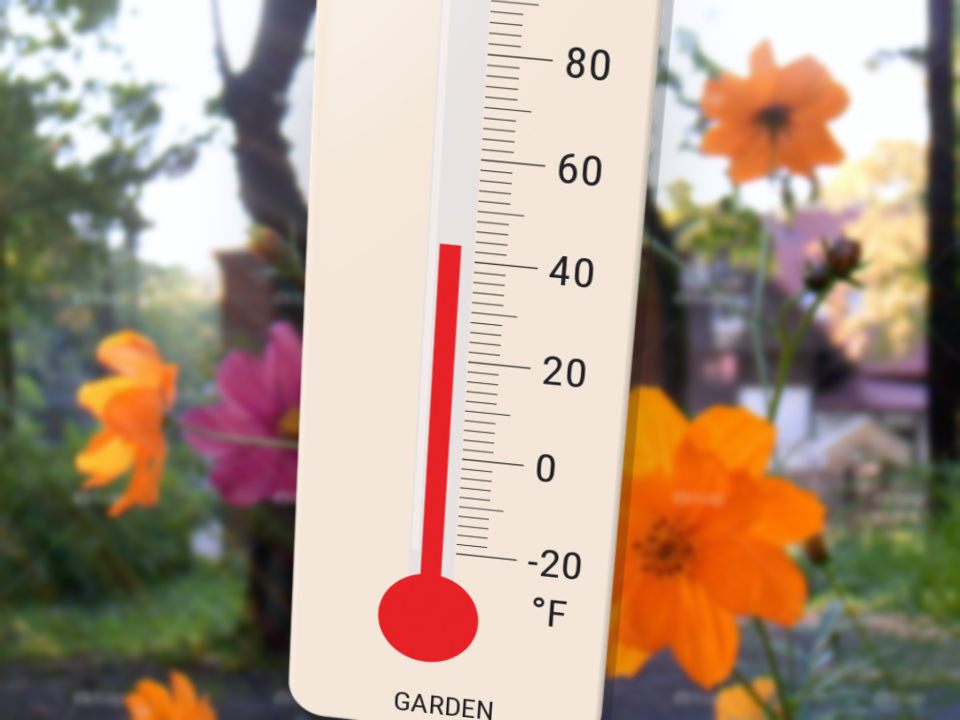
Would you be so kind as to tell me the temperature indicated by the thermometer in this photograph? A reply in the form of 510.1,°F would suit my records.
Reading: 43,°F
